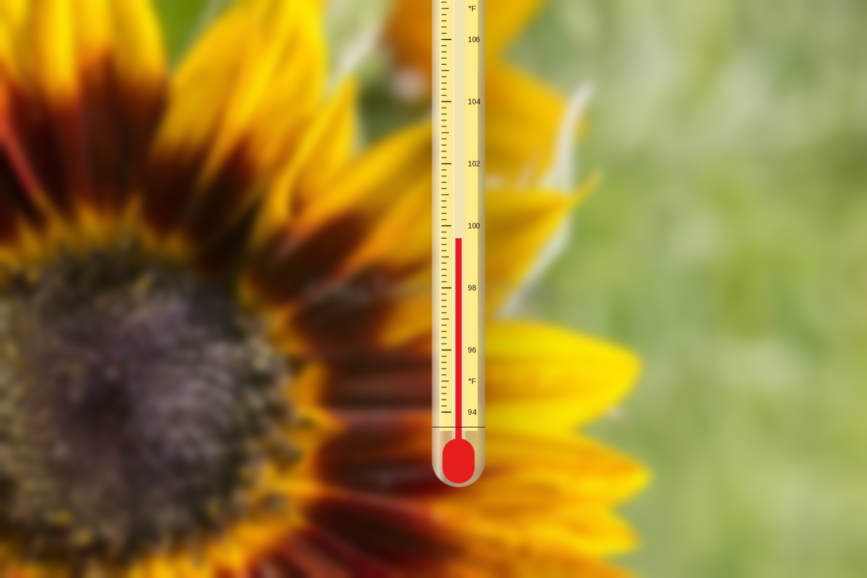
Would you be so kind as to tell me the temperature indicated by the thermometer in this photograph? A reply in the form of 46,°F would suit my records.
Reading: 99.6,°F
